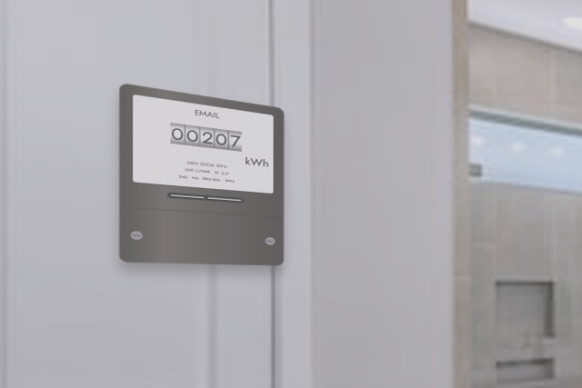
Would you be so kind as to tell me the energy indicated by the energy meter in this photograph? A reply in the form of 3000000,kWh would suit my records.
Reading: 207,kWh
